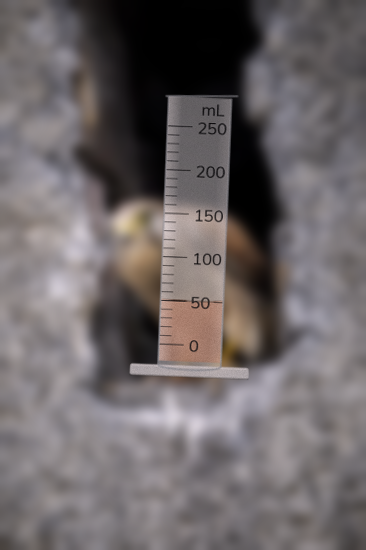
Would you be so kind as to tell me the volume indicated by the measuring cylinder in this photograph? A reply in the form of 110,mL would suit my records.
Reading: 50,mL
